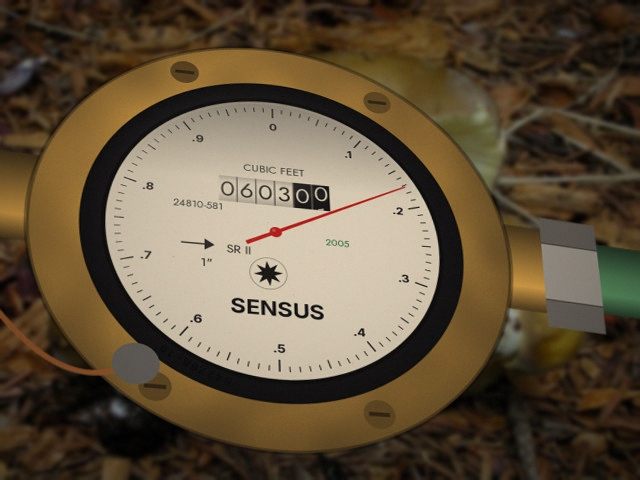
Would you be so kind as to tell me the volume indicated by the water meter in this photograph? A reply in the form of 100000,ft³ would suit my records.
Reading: 60300.17,ft³
